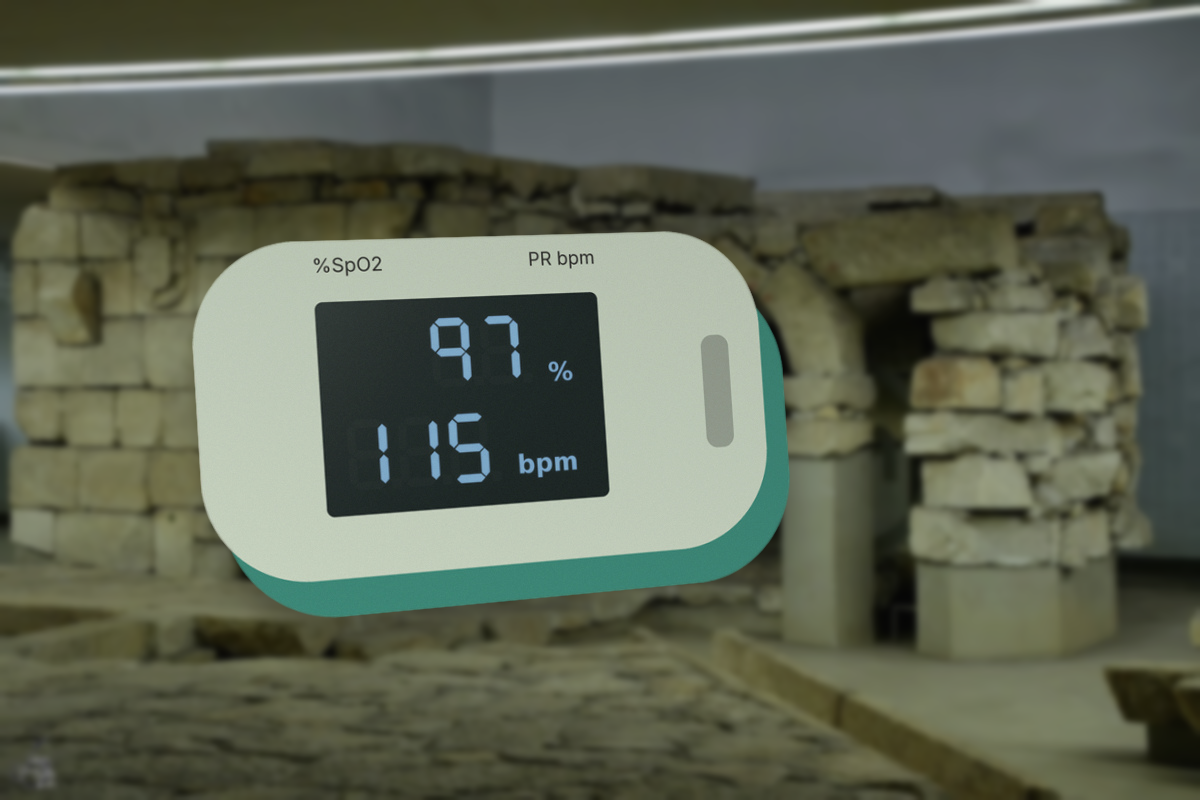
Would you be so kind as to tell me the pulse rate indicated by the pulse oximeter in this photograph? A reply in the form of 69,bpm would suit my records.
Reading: 115,bpm
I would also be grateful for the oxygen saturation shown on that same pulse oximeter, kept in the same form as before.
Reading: 97,%
